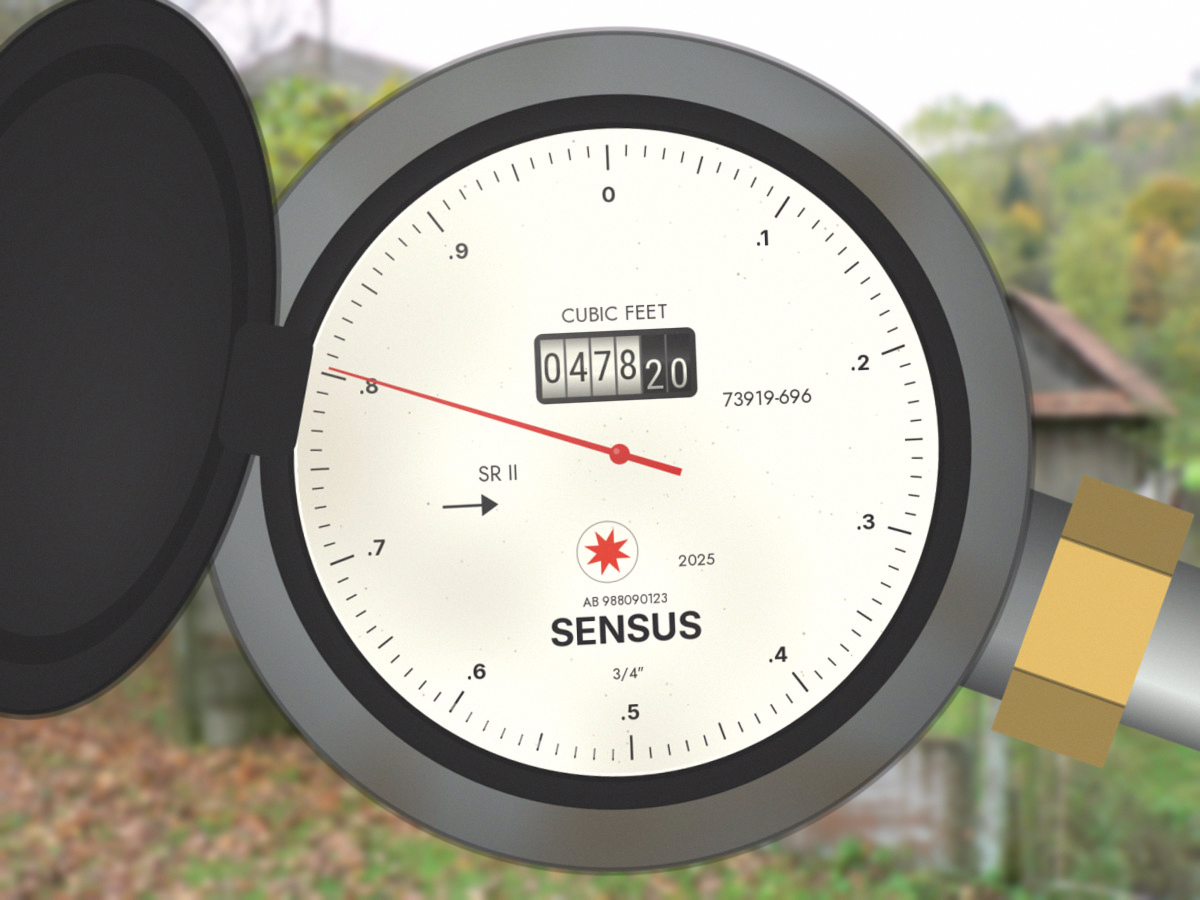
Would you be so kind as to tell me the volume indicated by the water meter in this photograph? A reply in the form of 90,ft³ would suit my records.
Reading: 47819.80,ft³
